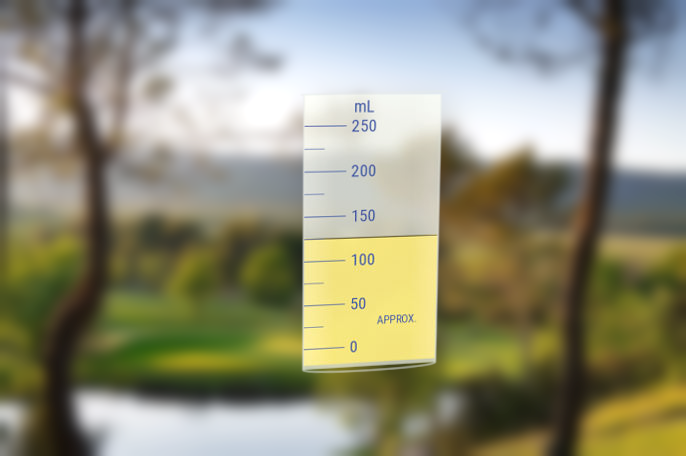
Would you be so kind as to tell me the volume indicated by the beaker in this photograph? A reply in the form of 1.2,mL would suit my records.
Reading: 125,mL
